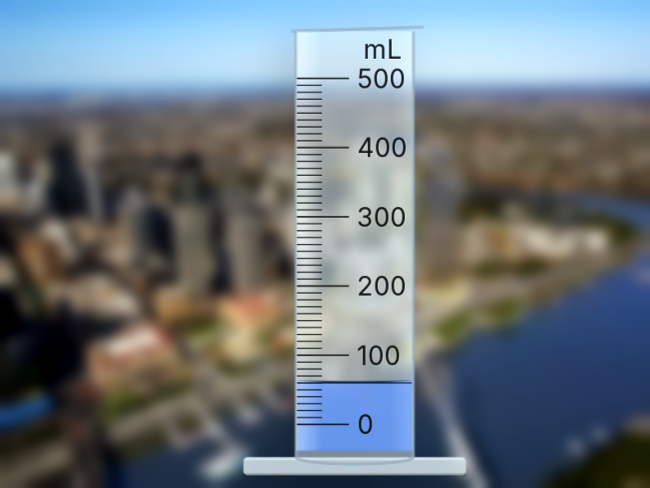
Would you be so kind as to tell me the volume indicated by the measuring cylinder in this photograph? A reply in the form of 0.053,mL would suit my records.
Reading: 60,mL
